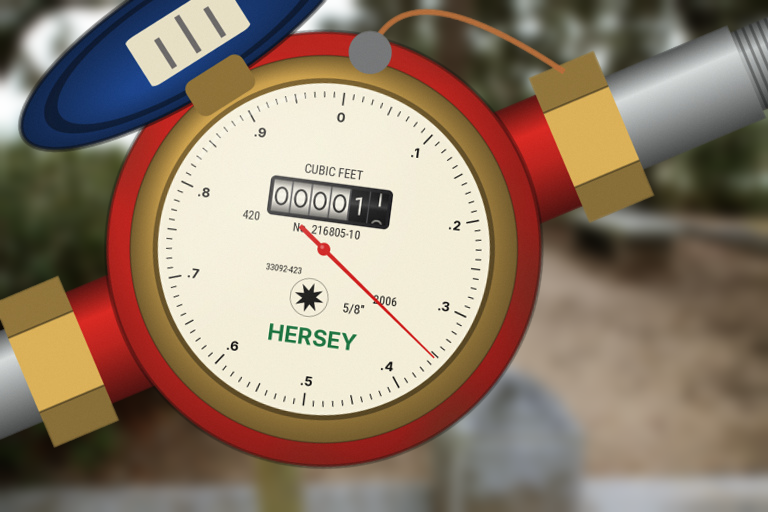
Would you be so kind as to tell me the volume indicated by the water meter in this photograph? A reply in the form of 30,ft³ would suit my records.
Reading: 11.35,ft³
